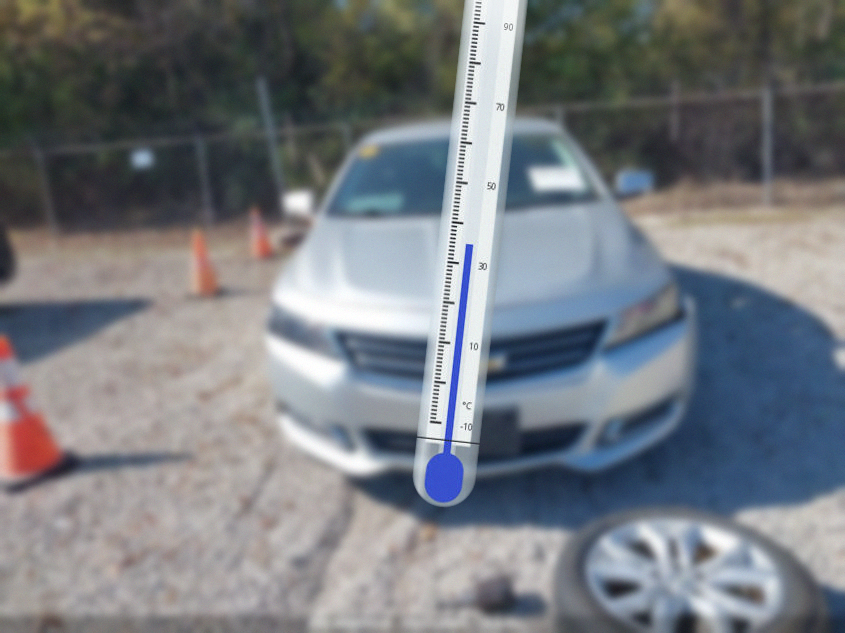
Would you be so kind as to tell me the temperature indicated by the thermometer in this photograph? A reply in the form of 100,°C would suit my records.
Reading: 35,°C
